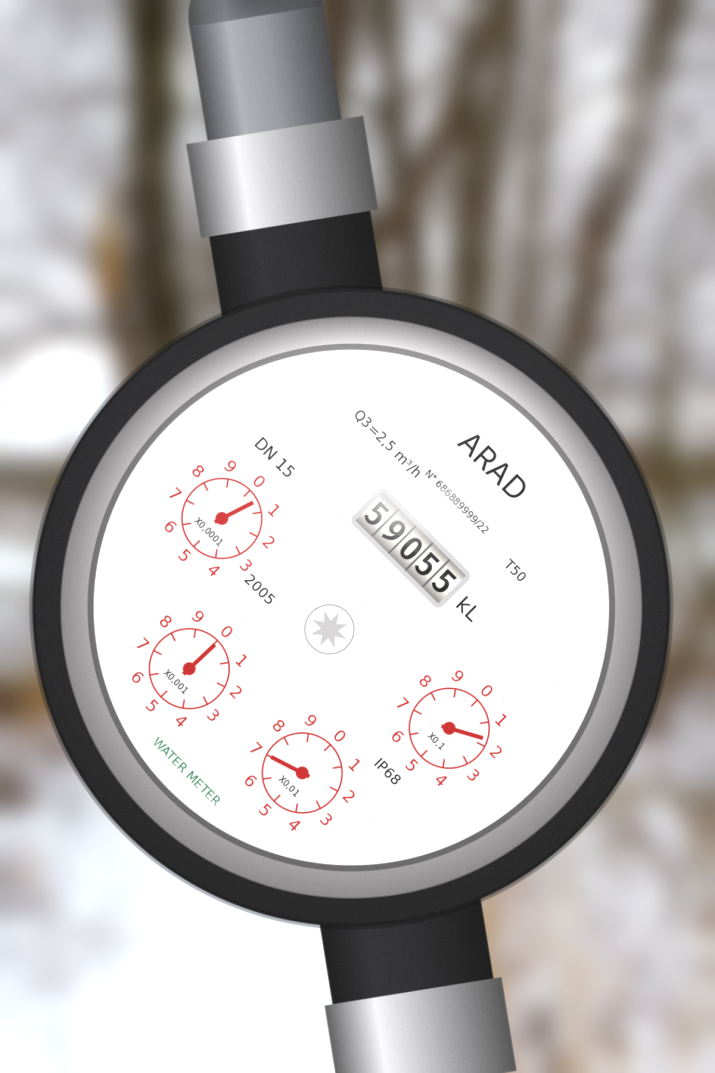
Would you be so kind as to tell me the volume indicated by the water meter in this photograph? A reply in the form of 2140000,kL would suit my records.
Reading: 59055.1700,kL
